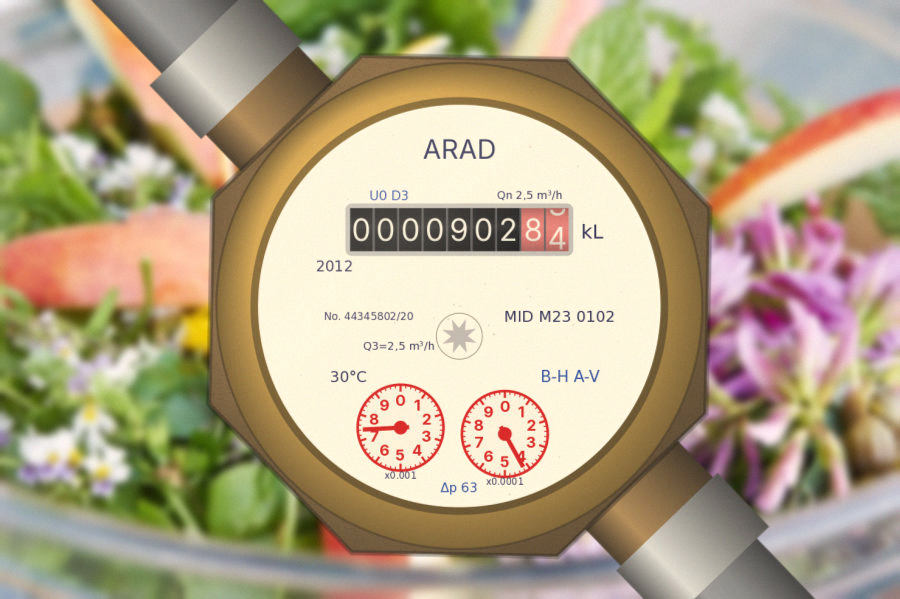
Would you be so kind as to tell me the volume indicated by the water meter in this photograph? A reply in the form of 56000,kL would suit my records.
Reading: 902.8374,kL
